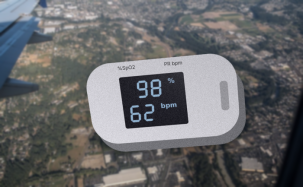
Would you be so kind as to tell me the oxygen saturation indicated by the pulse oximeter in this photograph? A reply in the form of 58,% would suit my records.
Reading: 98,%
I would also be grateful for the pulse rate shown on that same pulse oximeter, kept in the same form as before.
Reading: 62,bpm
